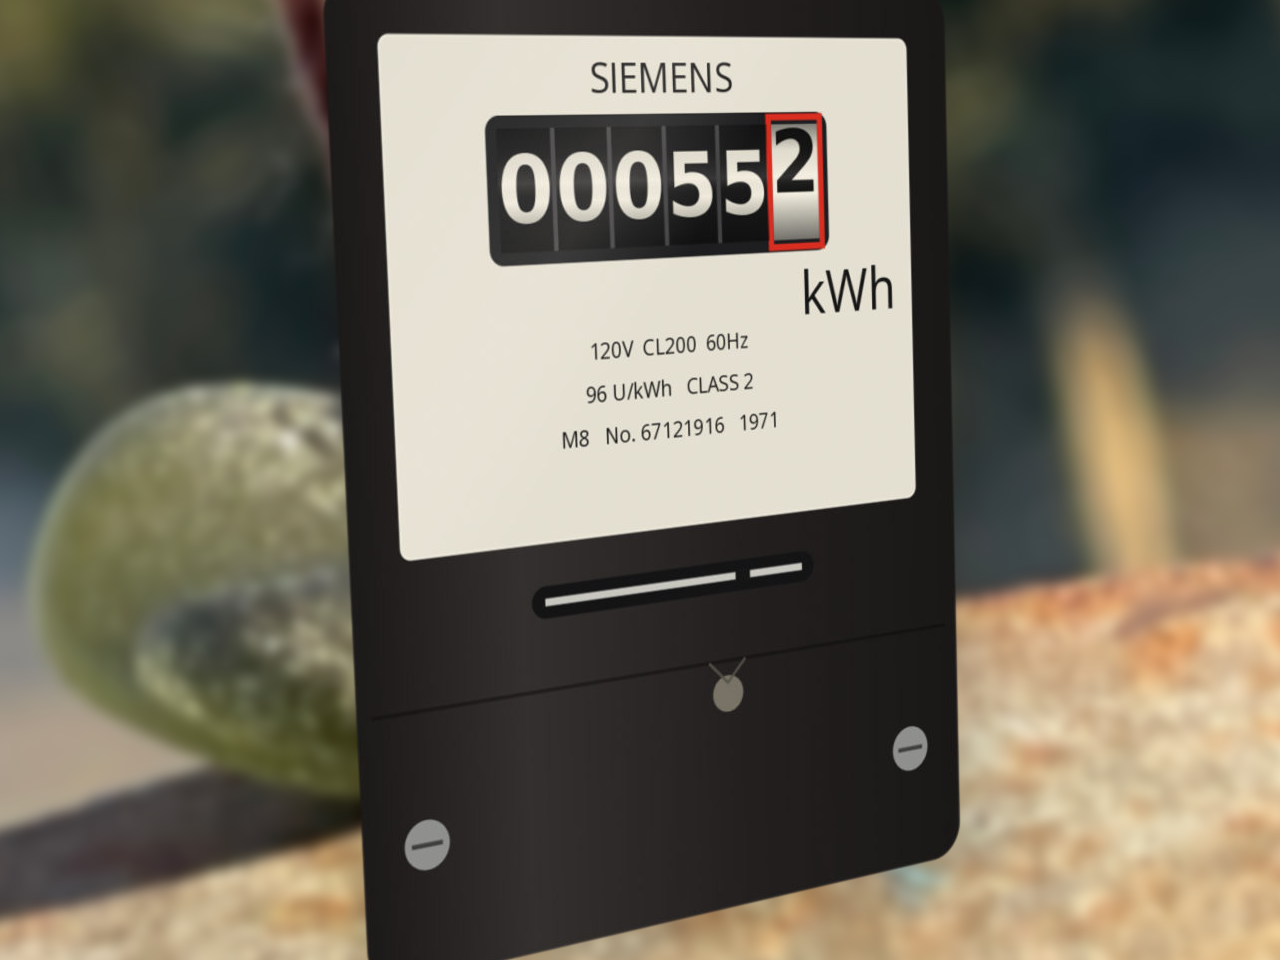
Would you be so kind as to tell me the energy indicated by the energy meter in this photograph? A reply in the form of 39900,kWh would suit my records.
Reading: 55.2,kWh
